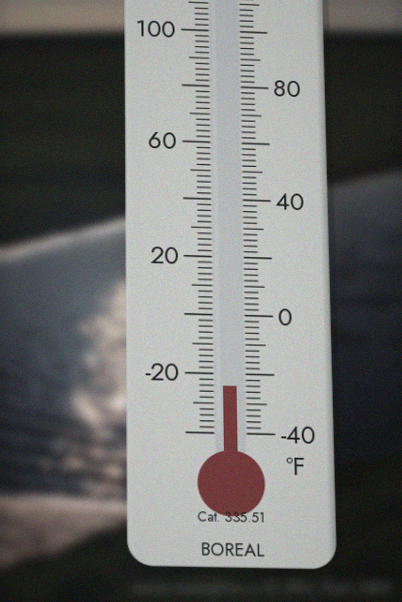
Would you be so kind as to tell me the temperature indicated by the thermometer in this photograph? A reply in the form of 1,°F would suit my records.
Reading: -24,°F
